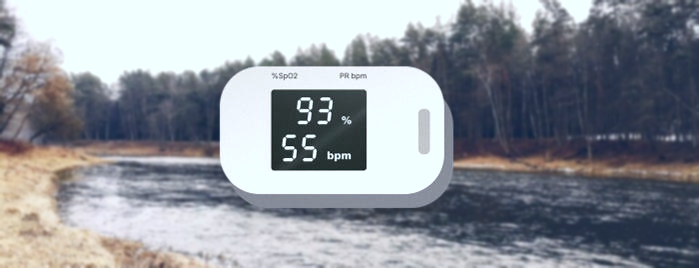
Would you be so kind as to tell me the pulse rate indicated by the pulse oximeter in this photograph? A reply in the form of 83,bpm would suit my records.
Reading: 55,bpm
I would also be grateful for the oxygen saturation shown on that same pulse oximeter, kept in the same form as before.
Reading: 93,%
